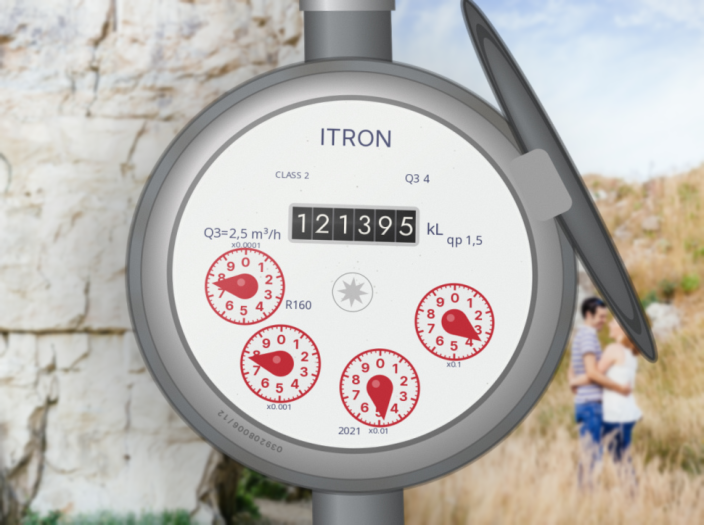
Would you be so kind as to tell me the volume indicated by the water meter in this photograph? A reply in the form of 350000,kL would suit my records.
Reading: 121395.3477,kL
